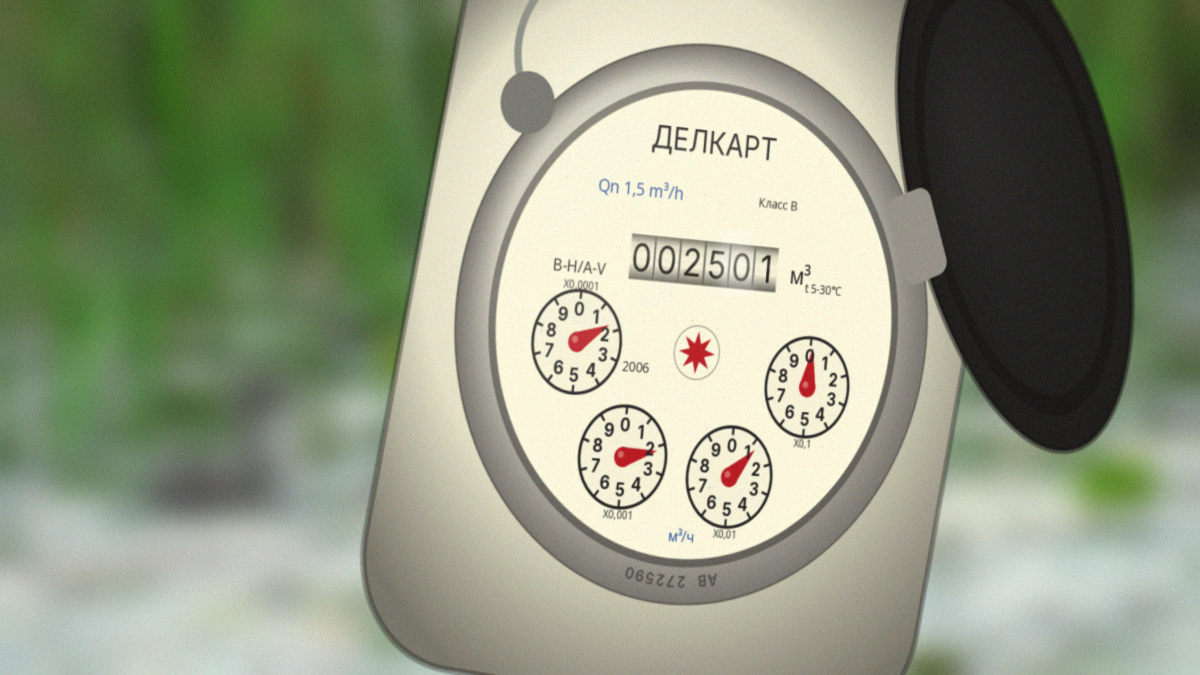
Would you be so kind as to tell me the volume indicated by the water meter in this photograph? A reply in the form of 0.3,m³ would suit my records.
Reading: 2501.0121,m³
